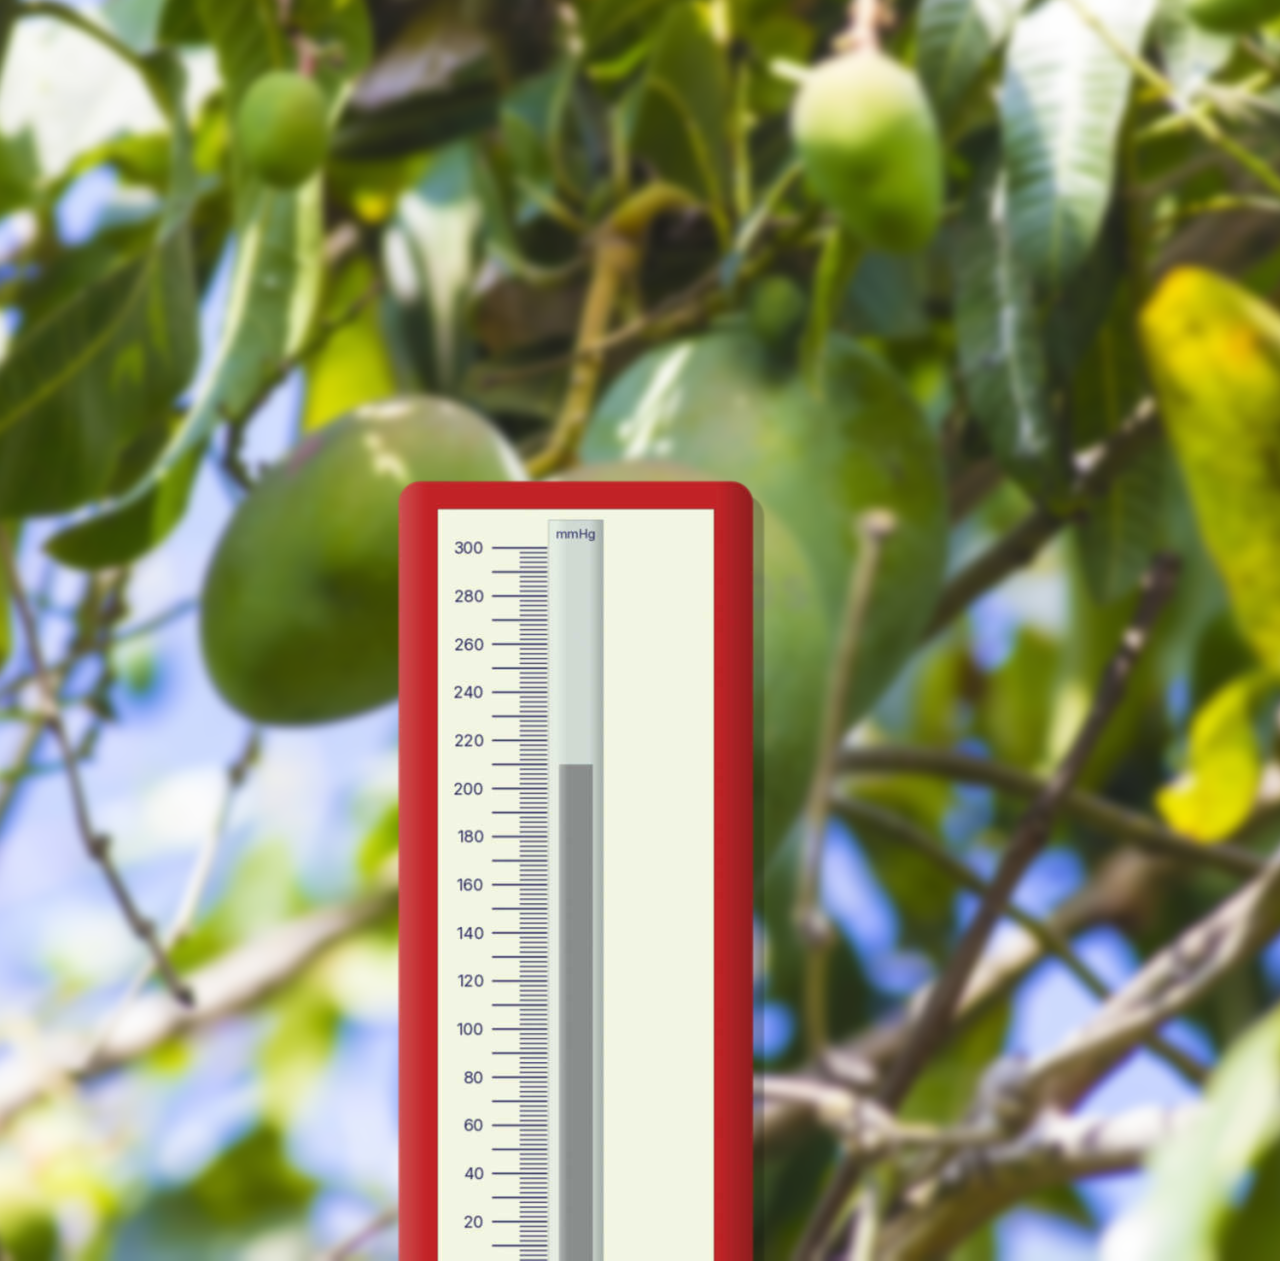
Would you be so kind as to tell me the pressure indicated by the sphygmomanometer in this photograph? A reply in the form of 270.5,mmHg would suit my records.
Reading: 210,mmHg
